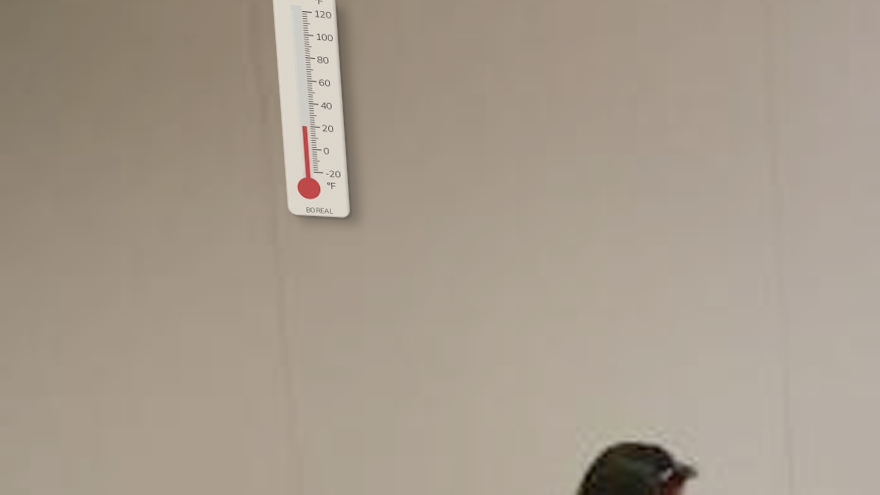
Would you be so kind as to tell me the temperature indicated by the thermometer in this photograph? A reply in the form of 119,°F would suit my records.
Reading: 20,°F
